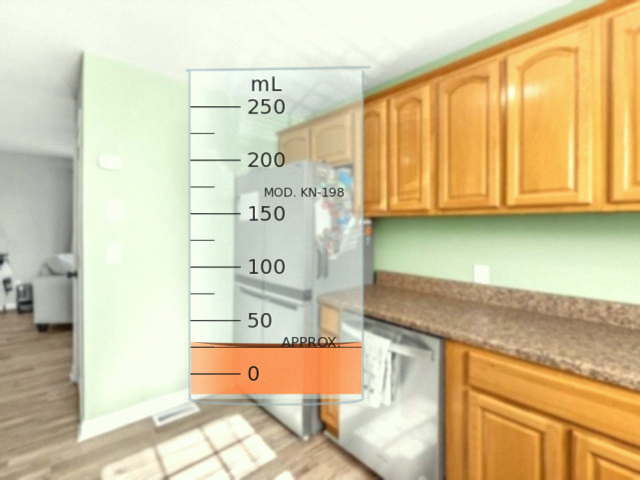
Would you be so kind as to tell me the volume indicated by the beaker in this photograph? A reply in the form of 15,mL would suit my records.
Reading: 25,mL
